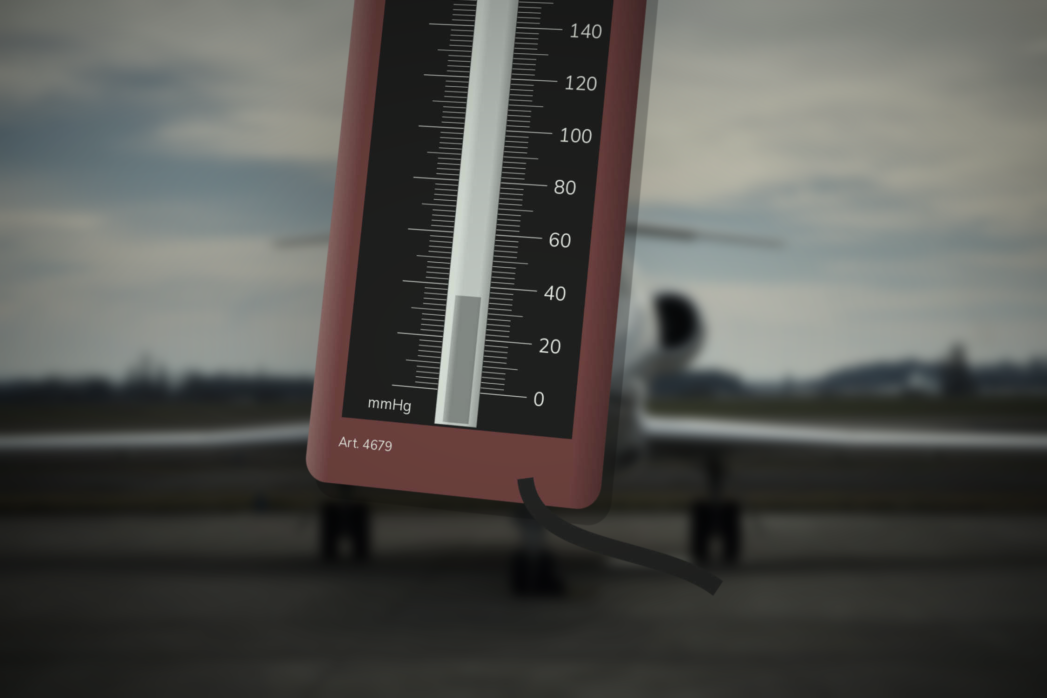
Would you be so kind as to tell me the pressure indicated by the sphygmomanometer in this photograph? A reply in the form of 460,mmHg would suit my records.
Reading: 36,mmHg
